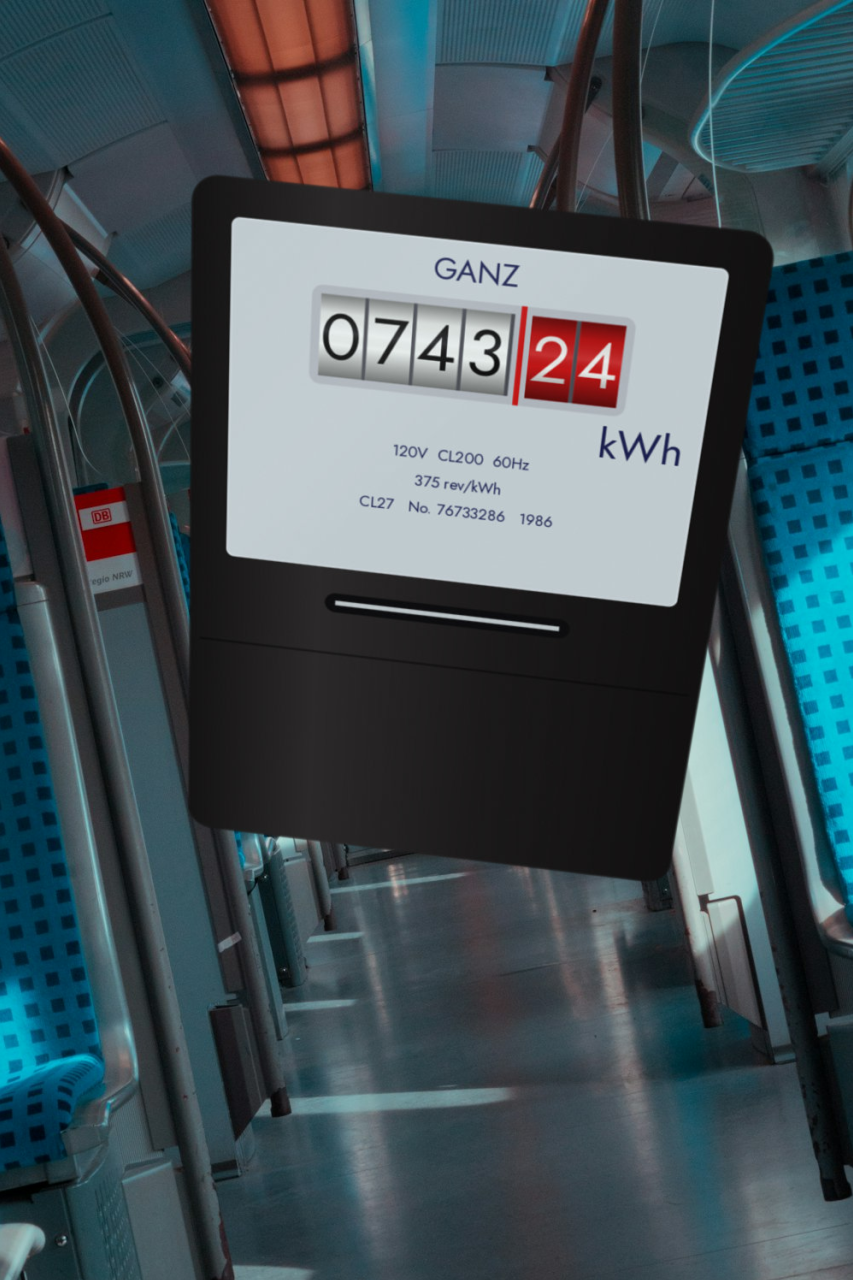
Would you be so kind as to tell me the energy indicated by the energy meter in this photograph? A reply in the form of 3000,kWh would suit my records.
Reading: 743.24,kWh
